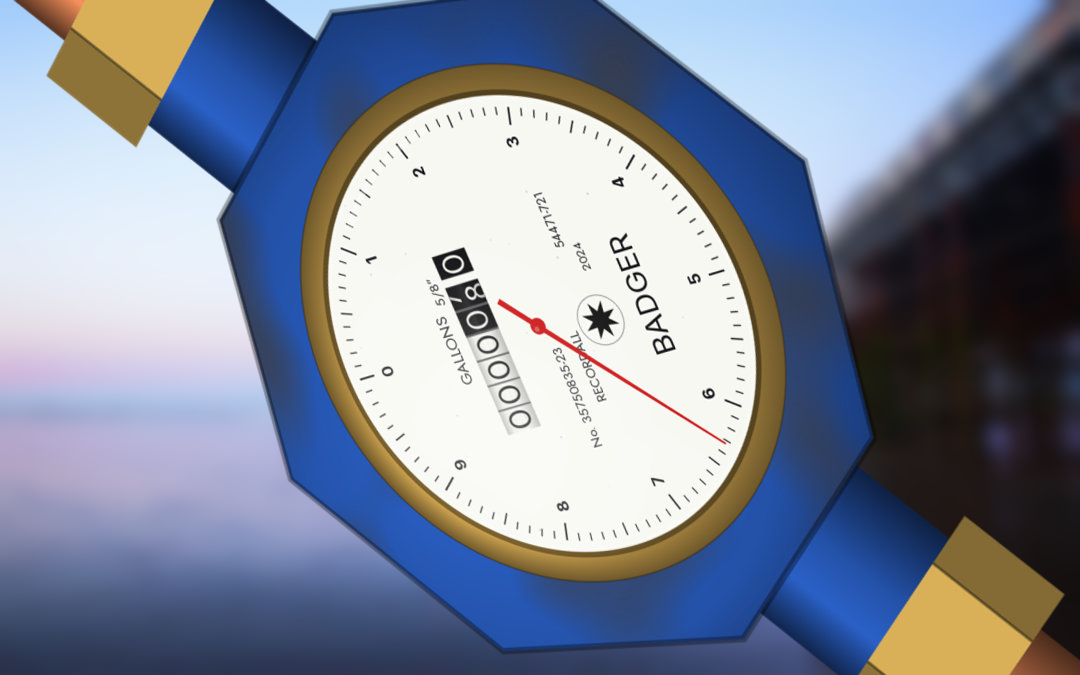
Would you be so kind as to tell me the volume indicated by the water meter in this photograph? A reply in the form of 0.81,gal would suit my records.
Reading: 76.3,gal
